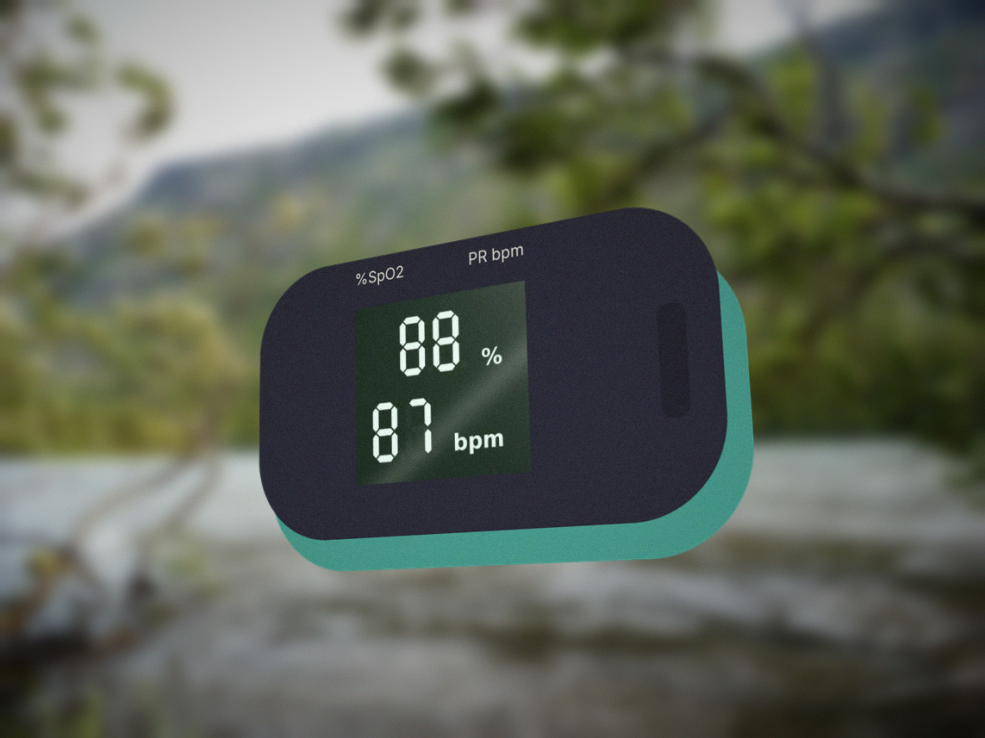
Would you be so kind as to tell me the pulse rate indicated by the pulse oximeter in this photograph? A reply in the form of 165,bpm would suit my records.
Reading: 87,bpm
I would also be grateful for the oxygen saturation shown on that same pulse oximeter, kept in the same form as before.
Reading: 88,%
